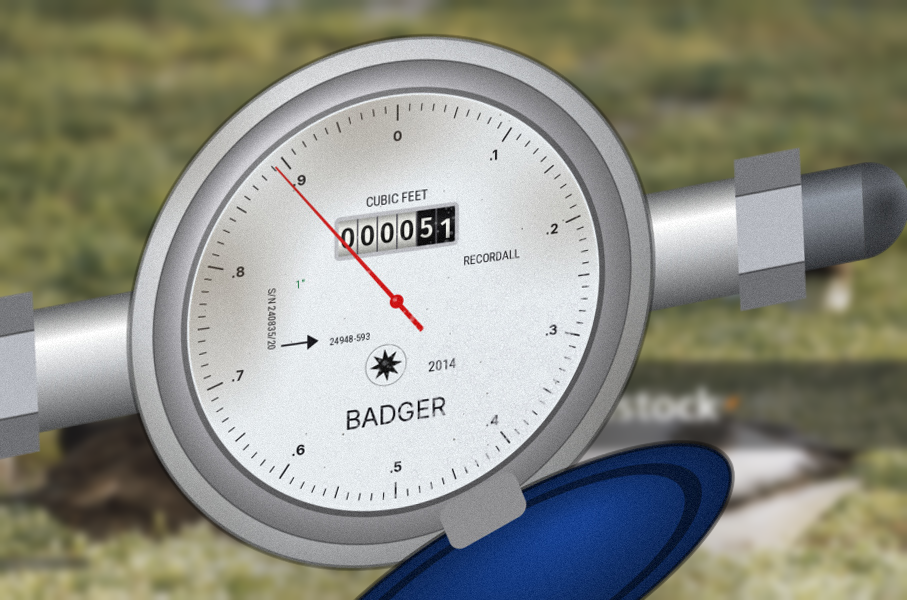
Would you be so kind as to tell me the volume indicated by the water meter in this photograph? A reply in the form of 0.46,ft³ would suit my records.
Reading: 50.89,ft³
